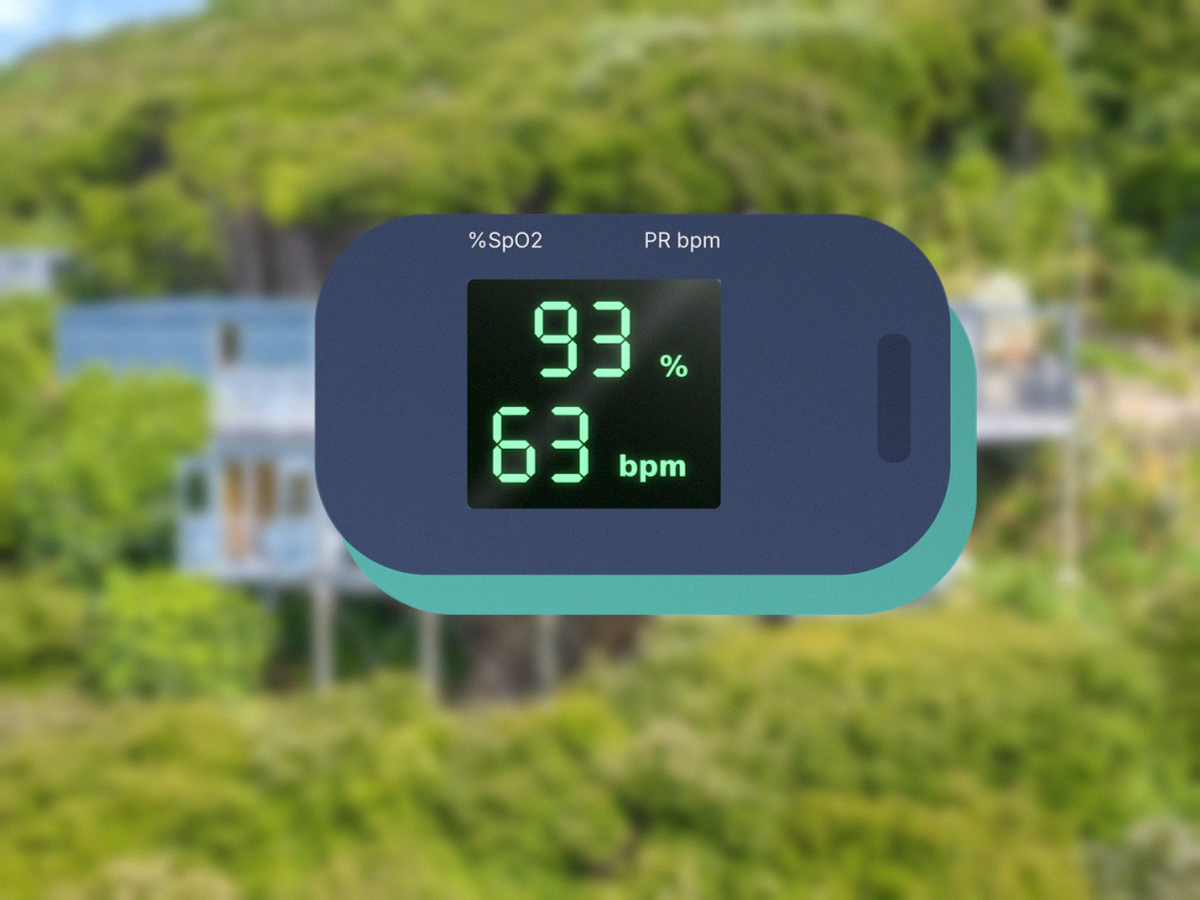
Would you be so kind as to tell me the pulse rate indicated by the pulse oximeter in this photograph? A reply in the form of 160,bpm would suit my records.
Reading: 63,bpm
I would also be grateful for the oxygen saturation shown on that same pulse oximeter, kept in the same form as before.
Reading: 93,%
